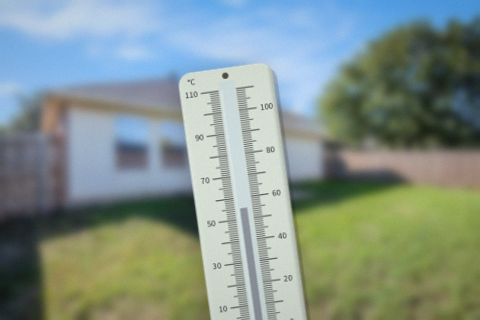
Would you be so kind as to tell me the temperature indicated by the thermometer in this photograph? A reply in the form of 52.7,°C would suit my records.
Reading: 55,°C
